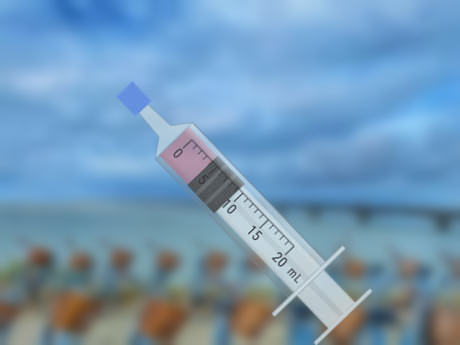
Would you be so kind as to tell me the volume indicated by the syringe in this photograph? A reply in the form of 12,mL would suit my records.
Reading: 4,mL
